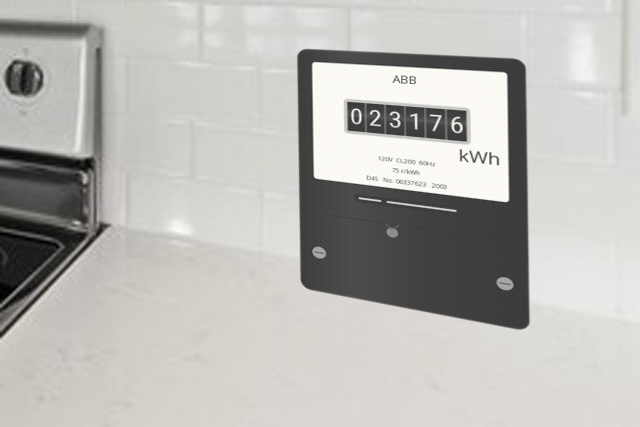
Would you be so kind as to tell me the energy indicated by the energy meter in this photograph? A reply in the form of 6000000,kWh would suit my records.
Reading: 23176,kWh
